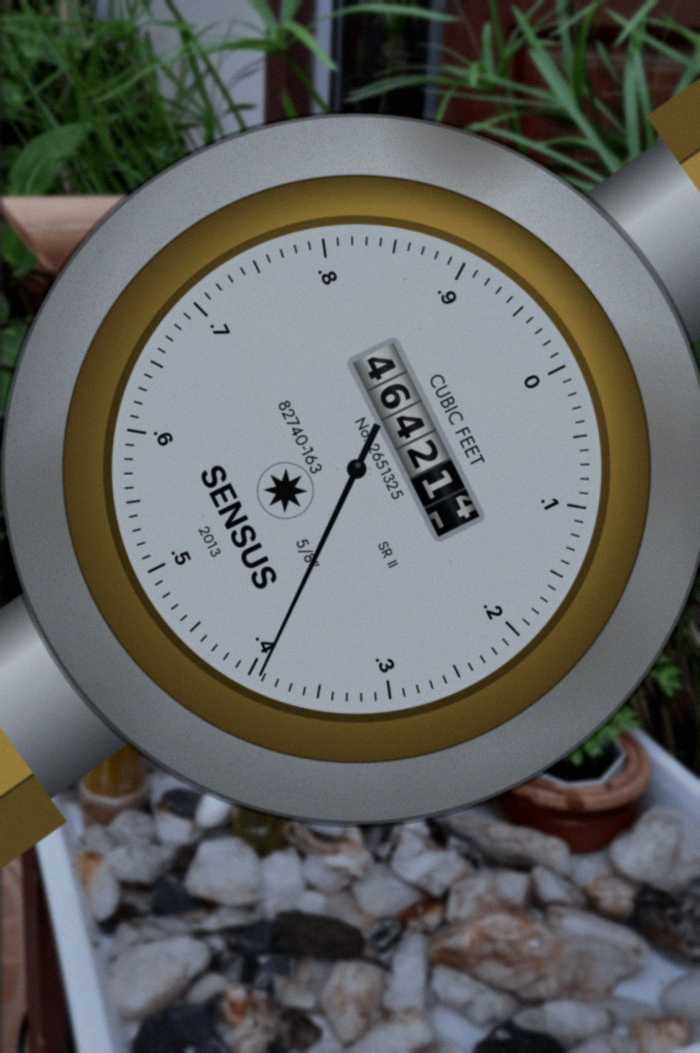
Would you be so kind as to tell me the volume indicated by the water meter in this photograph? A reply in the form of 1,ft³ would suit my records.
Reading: 464214.39,ft³
